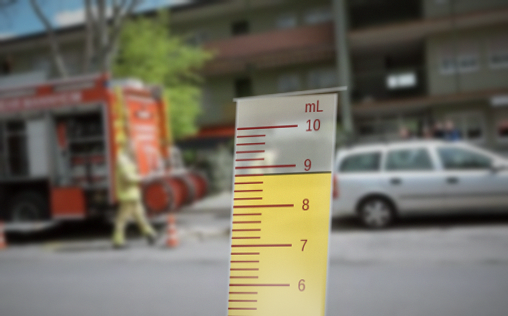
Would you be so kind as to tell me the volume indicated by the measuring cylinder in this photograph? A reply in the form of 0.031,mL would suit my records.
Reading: 8.8,mL
